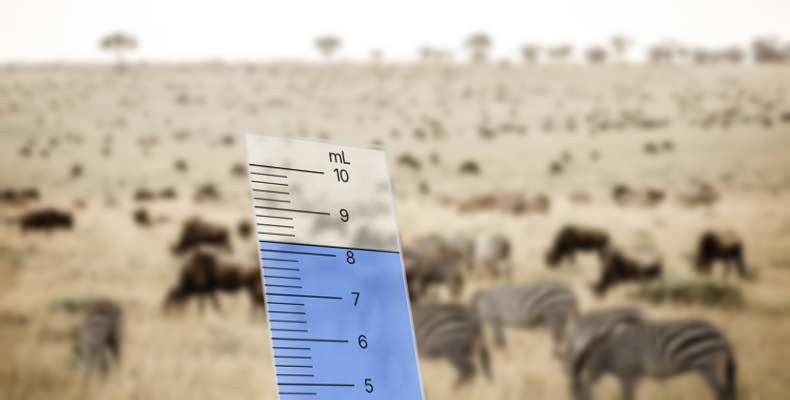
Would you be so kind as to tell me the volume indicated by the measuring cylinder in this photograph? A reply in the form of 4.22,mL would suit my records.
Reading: 8.2,mL
